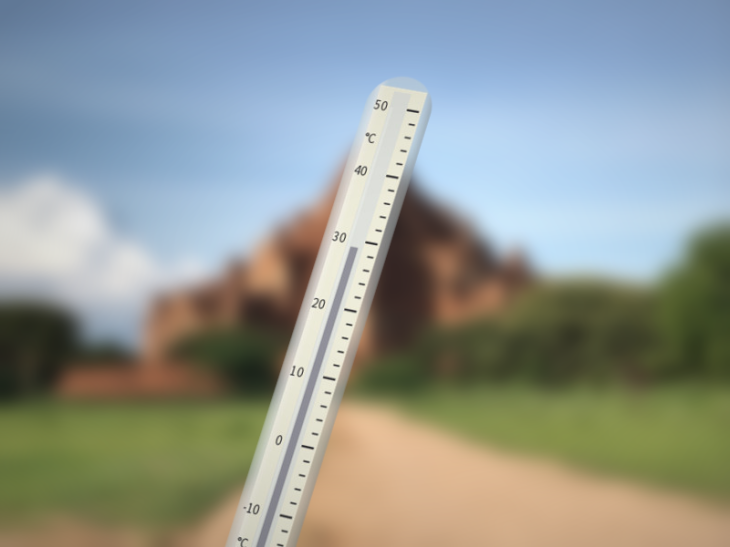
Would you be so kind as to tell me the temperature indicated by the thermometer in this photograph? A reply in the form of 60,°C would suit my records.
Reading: 29,°C
